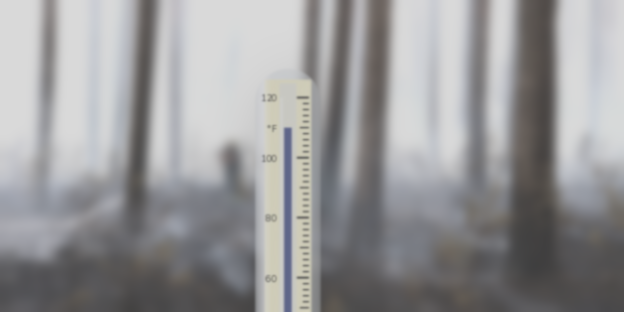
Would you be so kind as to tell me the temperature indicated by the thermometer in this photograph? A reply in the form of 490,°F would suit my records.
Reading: 110,°F
